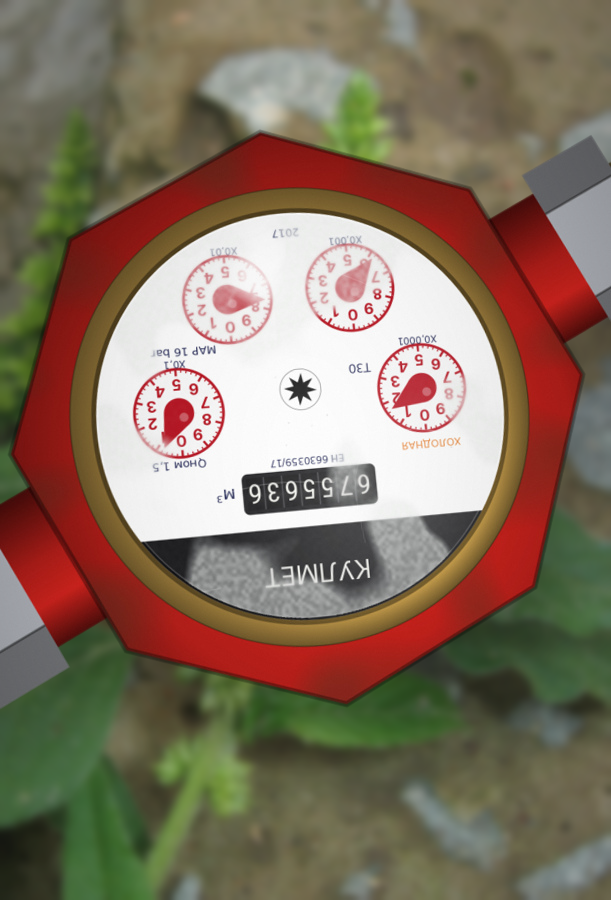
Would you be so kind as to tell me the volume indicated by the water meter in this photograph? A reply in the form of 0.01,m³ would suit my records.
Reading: 6755636.0761,m³
